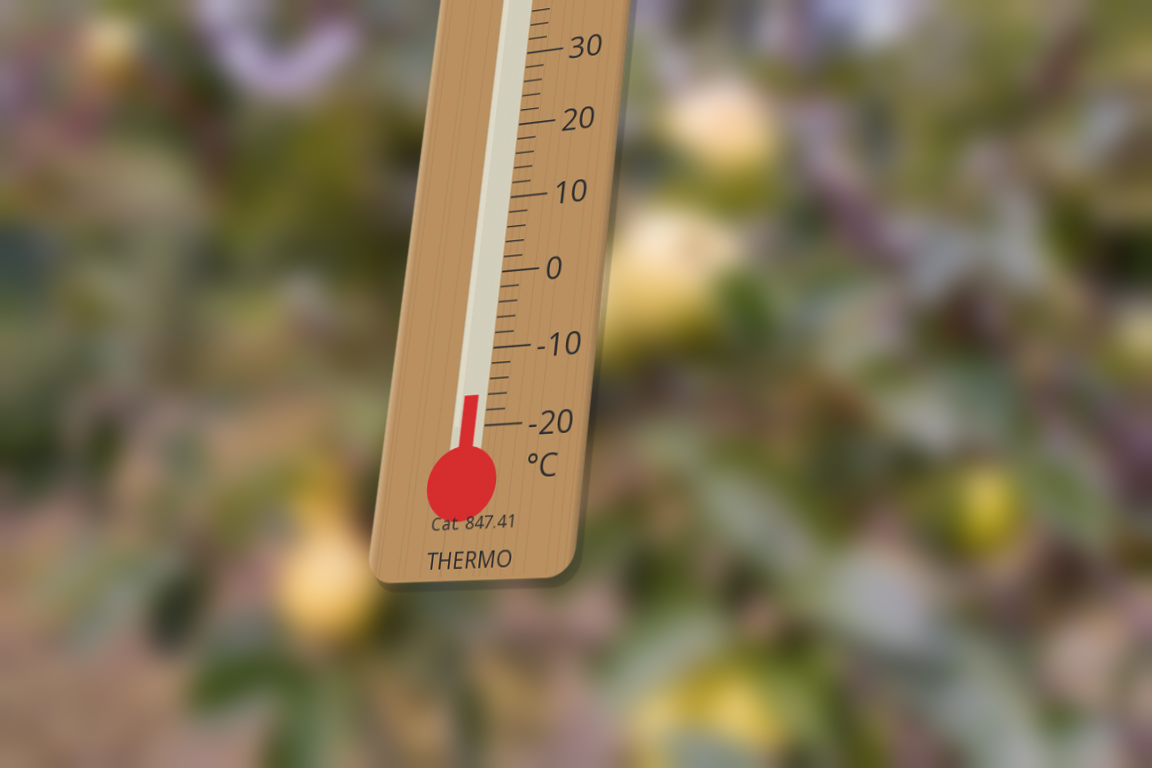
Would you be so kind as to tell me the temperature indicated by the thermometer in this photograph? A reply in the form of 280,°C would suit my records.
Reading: -16,°C
